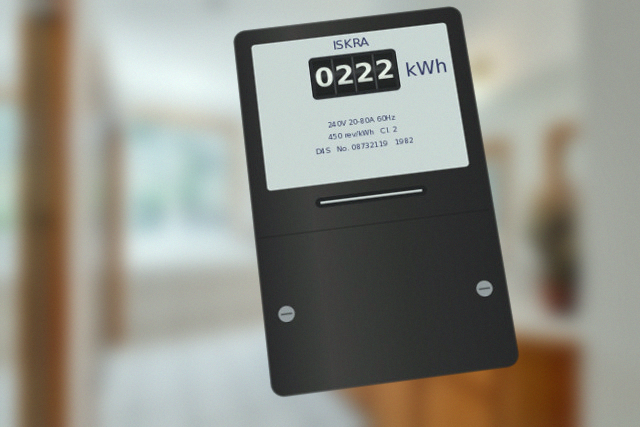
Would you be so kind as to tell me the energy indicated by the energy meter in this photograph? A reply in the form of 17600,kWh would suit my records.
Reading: 222,kWh
